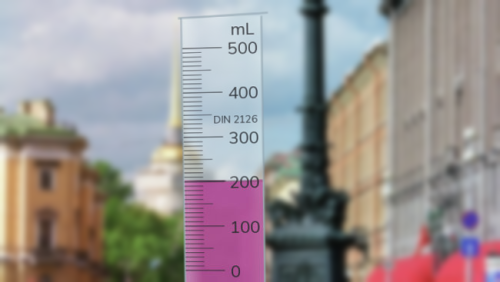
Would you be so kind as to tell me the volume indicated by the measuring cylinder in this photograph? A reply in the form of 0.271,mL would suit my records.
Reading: 200,mL
